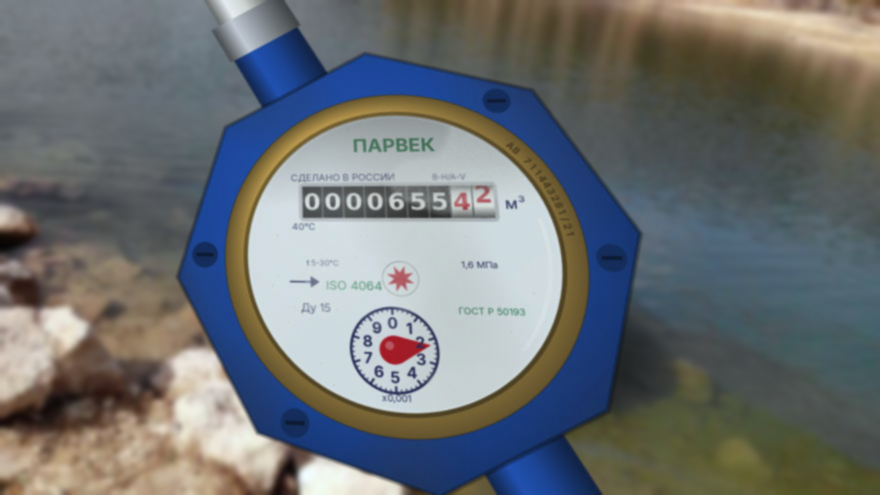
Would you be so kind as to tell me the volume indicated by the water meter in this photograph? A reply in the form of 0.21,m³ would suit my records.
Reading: 655.422,m³
